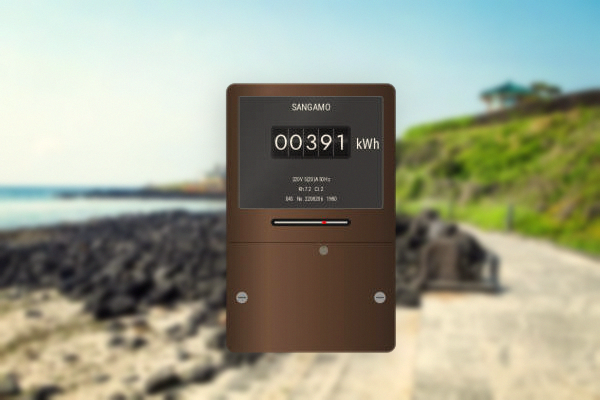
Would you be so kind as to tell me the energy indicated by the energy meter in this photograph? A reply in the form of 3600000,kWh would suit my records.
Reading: 391,kWh
